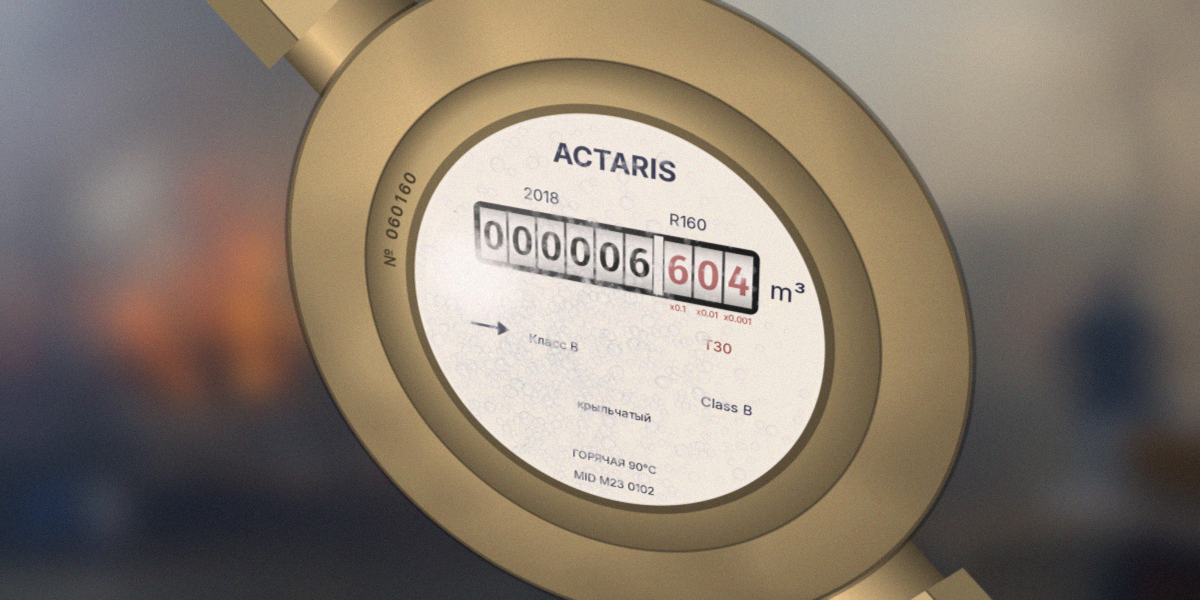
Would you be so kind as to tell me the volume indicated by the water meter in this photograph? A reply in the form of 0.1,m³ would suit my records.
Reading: 6.604,m³
